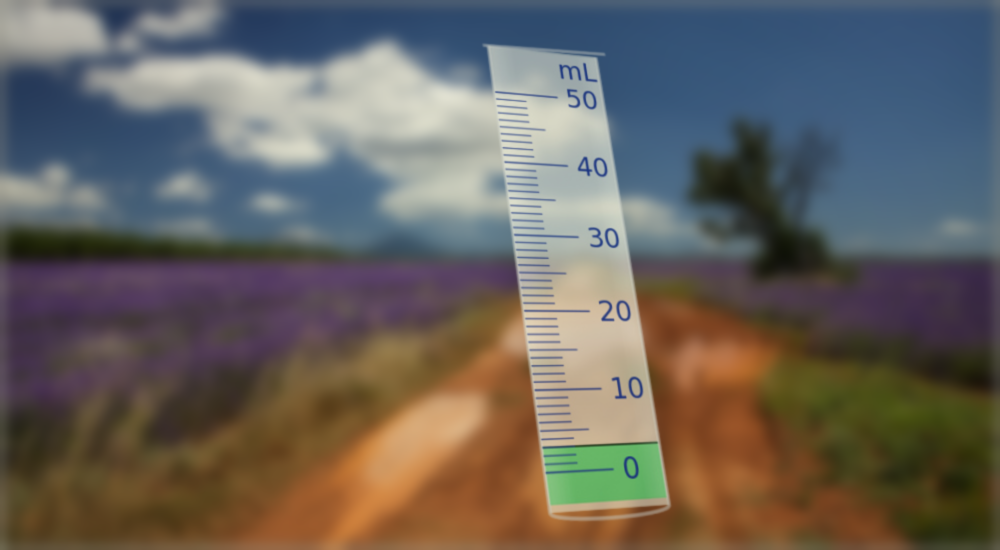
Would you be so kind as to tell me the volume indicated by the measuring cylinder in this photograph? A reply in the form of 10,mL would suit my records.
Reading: 3,mL
